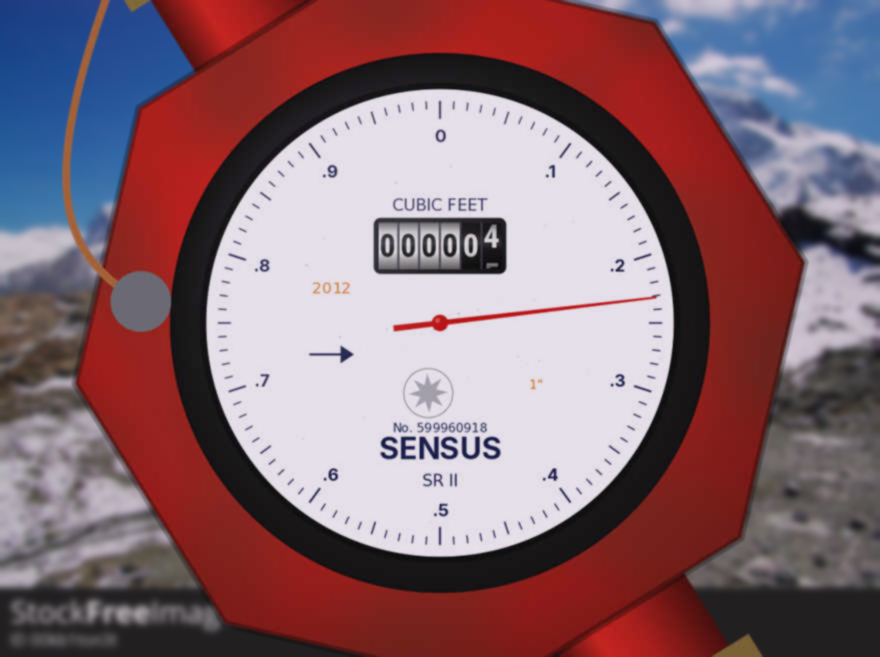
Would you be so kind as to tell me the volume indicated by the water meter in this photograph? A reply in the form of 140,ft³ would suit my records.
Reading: 4.23,ft³
